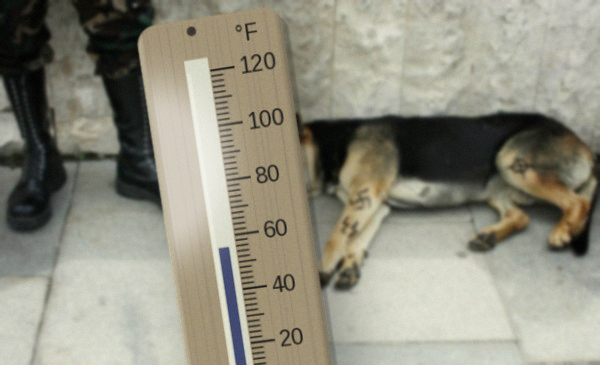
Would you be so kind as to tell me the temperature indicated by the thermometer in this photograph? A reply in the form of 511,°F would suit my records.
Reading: 56,°F
